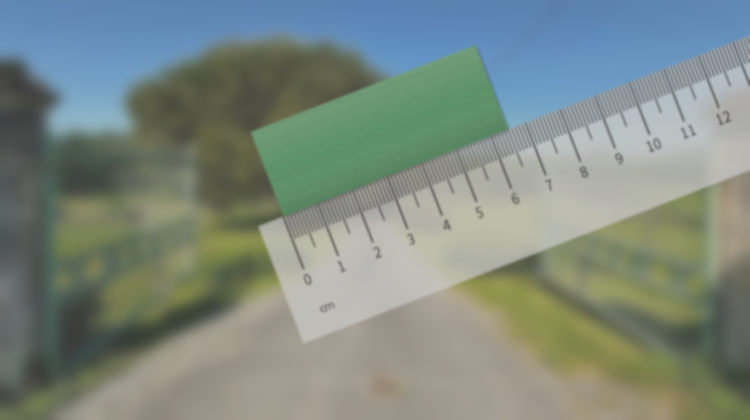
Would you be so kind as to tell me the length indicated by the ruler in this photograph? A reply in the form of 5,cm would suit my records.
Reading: 6.5,cm
